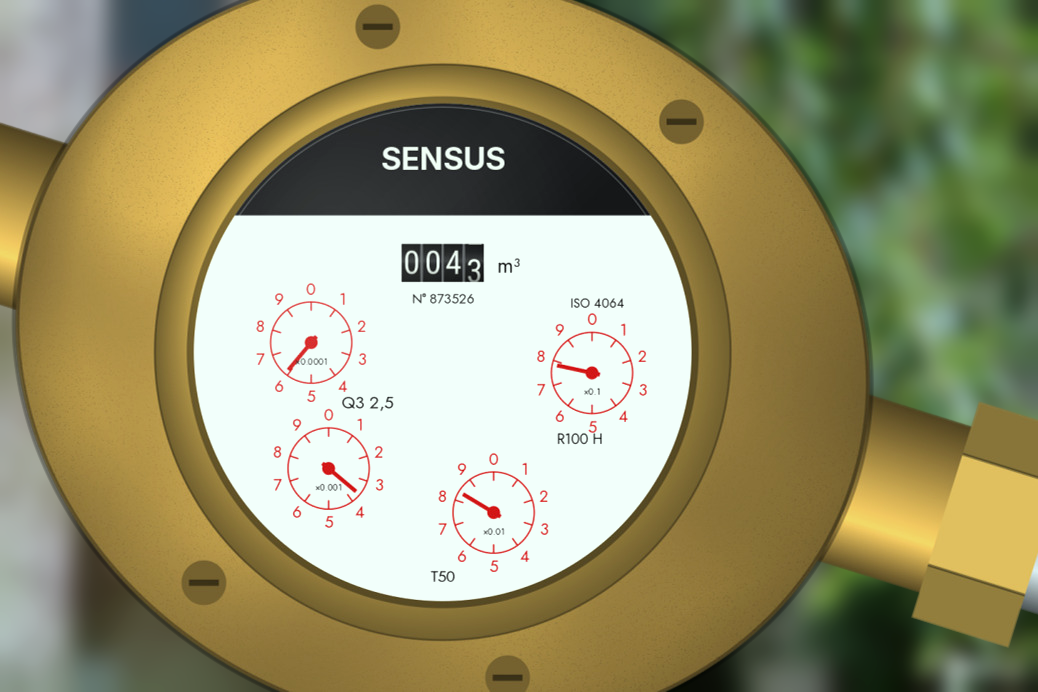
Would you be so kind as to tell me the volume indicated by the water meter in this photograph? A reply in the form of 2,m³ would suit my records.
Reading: 42.7836,m³
